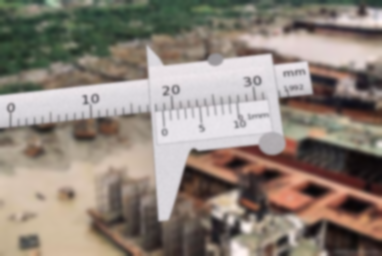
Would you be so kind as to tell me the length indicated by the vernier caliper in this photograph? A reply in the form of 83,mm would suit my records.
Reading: 18.8,mm
